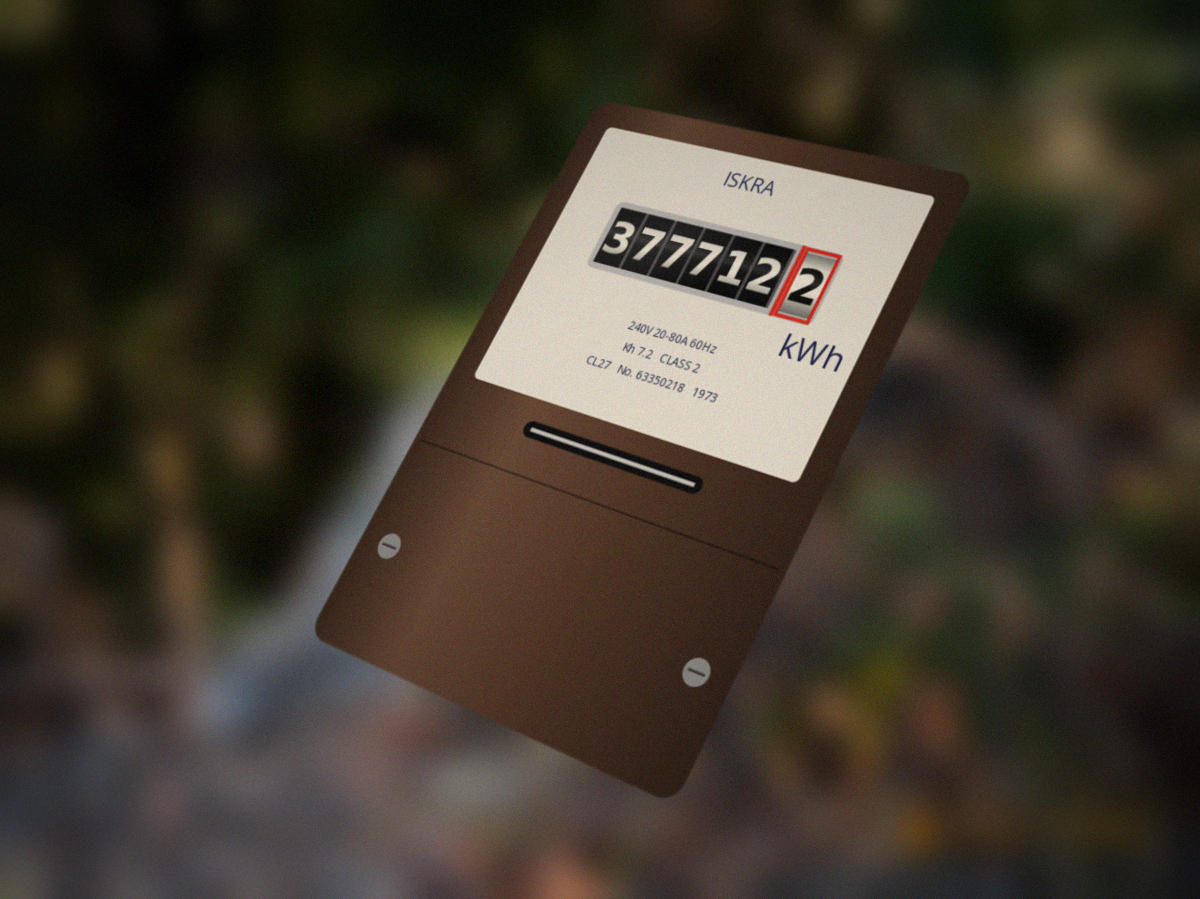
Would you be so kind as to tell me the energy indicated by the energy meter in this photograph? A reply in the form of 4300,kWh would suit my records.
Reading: 377712.2,kWh
